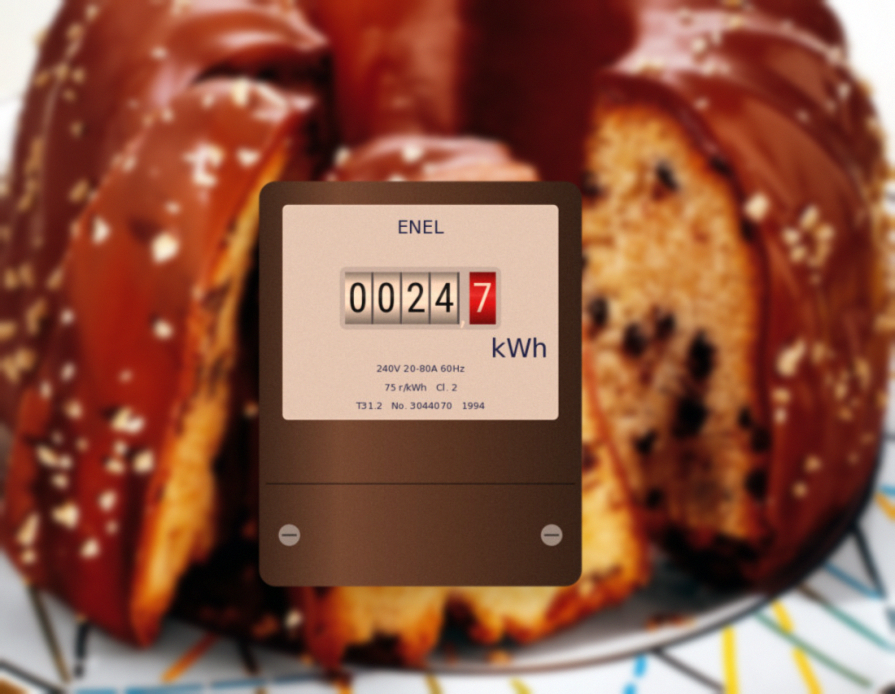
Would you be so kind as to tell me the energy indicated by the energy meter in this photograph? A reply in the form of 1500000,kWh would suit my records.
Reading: 24.7,kWh
